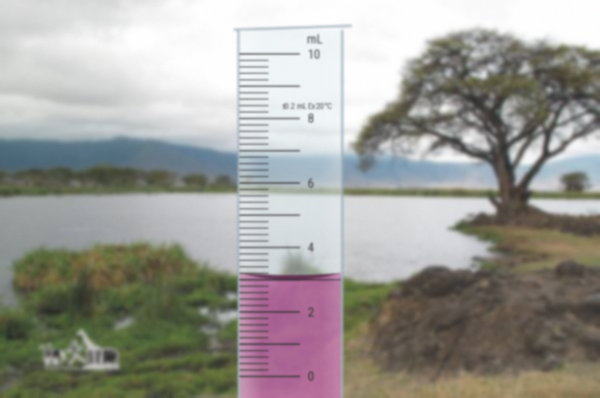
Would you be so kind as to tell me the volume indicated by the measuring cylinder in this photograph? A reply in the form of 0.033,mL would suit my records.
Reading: 3,mL
